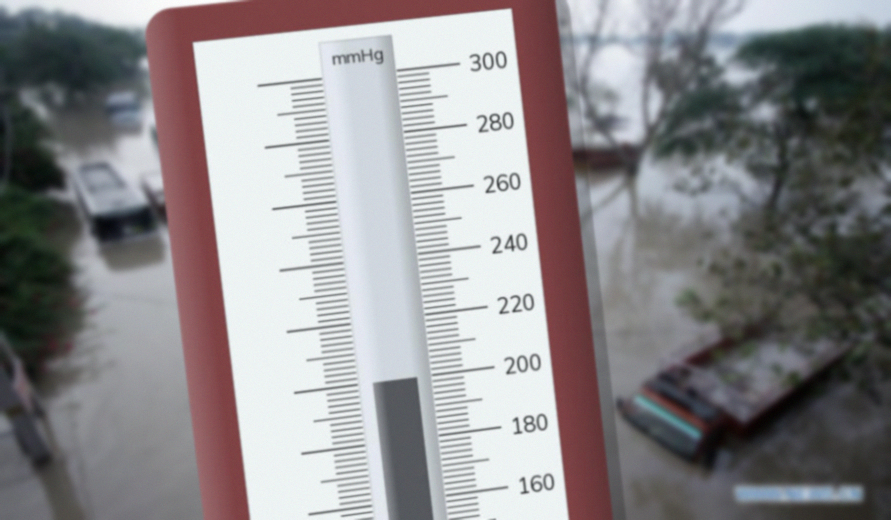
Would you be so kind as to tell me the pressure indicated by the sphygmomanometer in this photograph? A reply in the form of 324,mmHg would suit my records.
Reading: 200,mmHg
